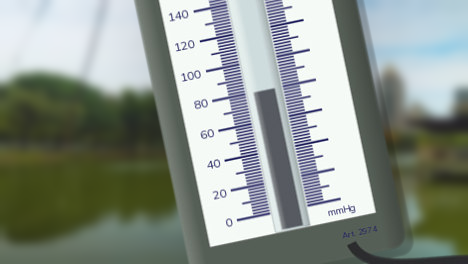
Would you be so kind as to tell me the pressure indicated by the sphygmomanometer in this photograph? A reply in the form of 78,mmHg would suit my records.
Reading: 80,mmHg
